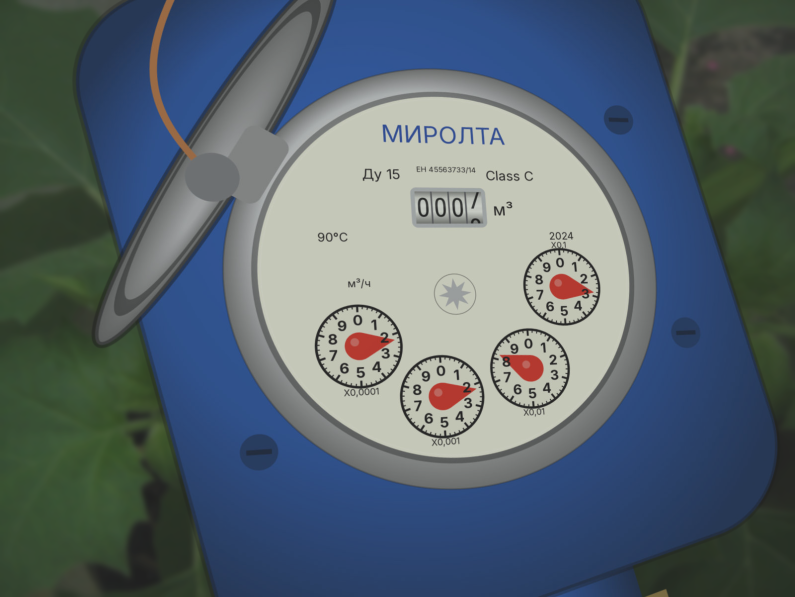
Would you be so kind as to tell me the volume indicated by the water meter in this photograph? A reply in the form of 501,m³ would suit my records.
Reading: 7.2822,m³
